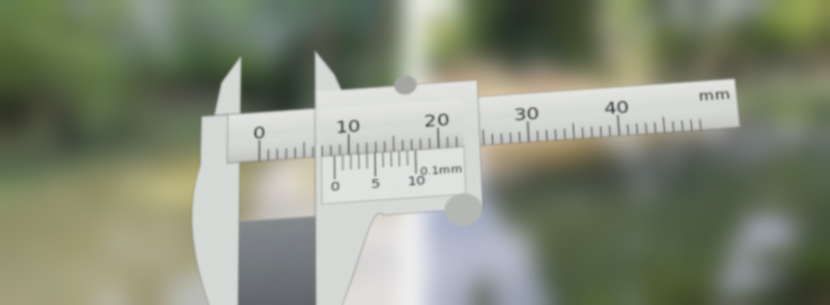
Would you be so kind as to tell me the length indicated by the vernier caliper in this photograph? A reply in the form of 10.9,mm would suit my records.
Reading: 8.4,mm
